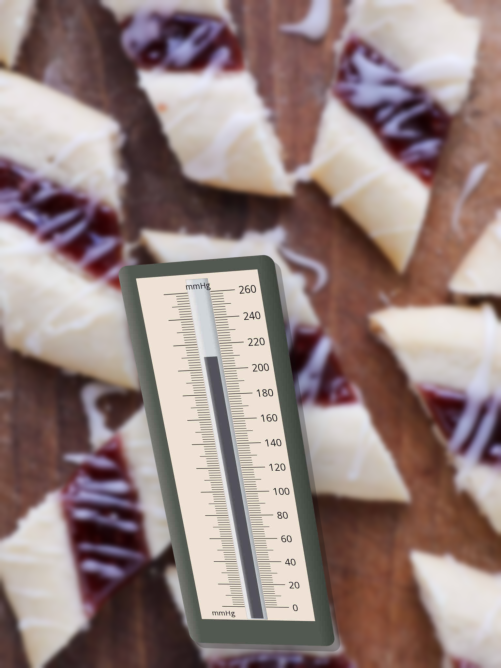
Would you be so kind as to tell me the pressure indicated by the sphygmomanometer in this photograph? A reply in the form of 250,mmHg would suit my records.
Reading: 210,mmHg
